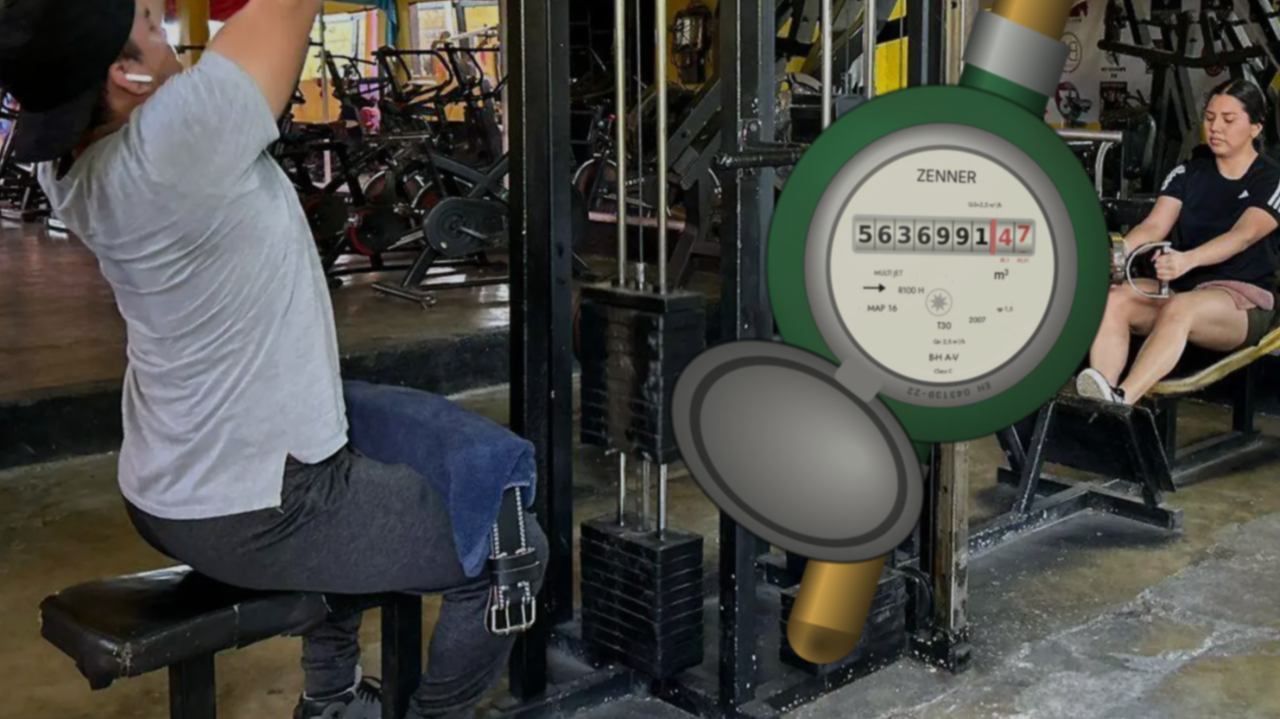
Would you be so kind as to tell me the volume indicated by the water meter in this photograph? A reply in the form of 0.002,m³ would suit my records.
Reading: 5636991.47,m³
